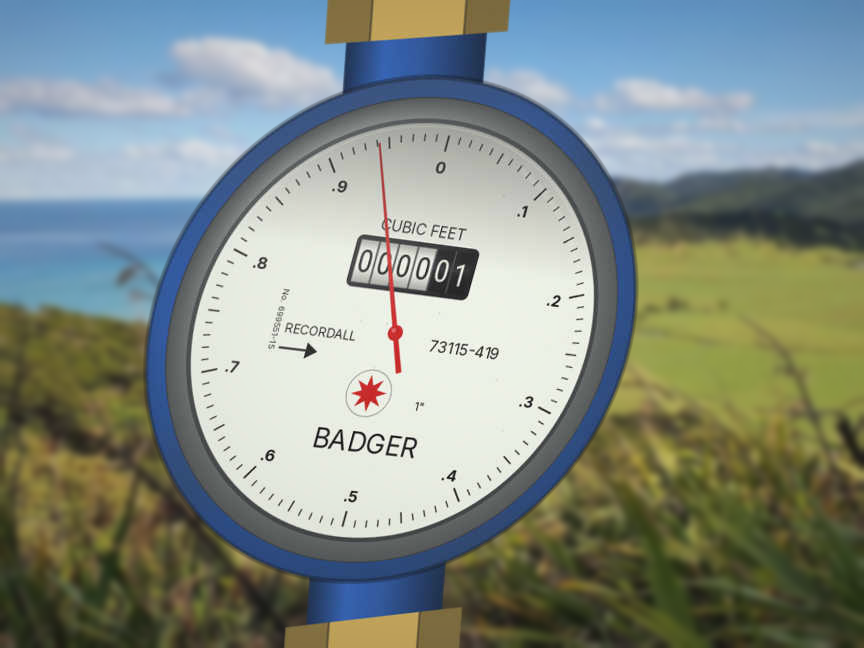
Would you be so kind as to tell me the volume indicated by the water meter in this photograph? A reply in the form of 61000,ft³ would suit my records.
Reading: 0.94,ft³
